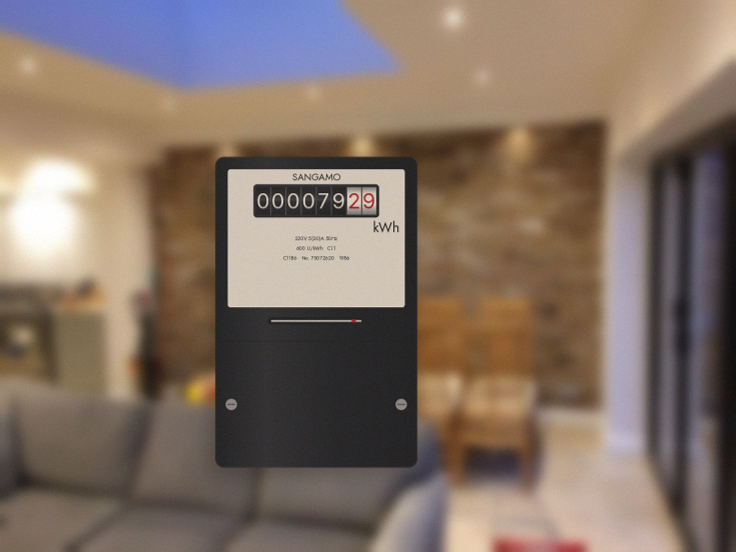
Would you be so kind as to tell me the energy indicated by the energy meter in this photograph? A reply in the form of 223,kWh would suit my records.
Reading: 79.29,kWh
